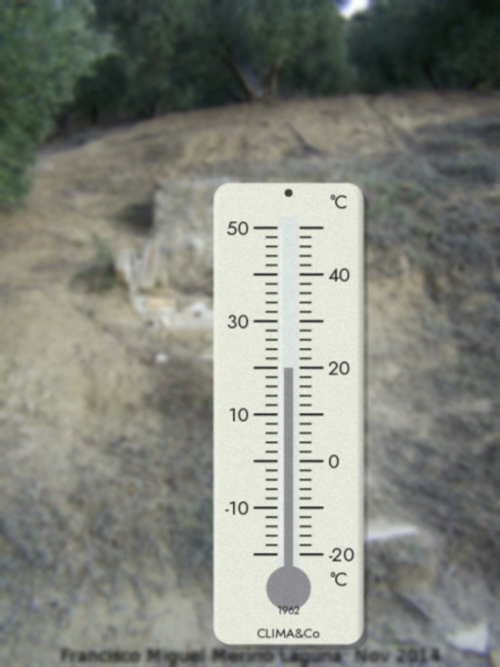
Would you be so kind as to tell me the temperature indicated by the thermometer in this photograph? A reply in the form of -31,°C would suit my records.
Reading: 20,°C
